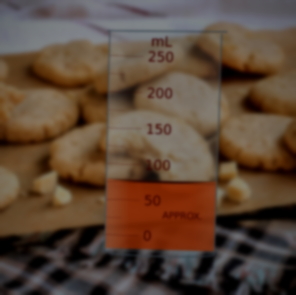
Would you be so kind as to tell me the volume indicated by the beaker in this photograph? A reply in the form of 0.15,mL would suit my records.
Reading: 75,mL
